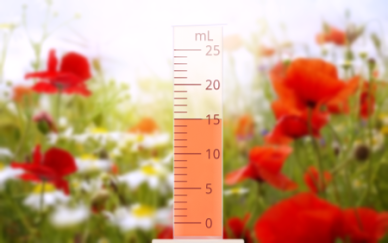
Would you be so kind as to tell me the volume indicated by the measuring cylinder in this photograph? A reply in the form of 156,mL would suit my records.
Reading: 15,mL
